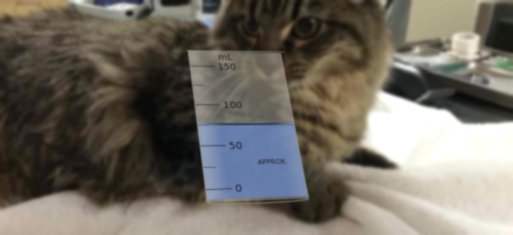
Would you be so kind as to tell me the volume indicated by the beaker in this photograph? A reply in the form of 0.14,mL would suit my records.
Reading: 75,mL
